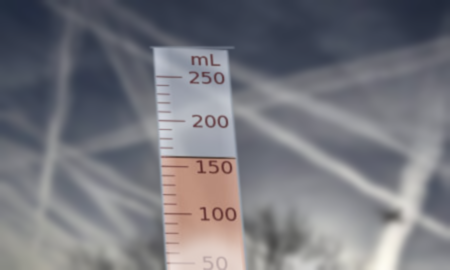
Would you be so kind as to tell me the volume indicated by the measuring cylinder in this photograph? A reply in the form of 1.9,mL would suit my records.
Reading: 160,mL
